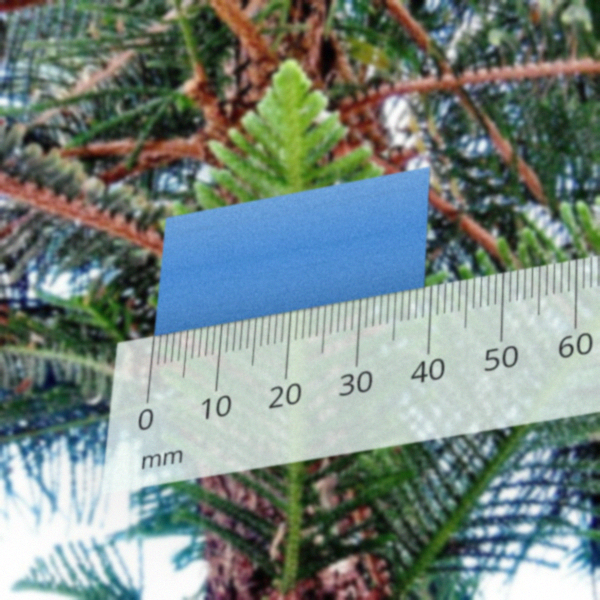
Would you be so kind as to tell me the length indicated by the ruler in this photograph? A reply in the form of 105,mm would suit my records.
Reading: 39,mm
